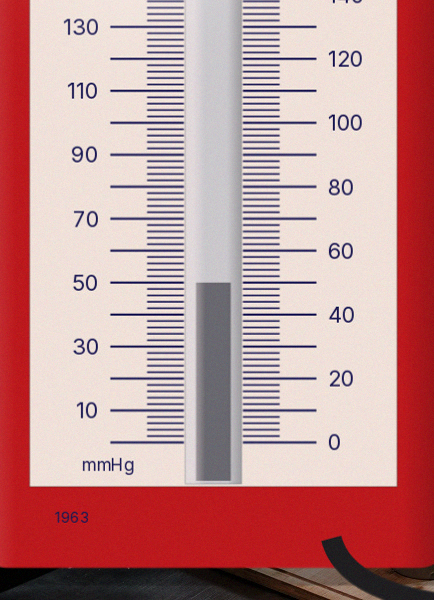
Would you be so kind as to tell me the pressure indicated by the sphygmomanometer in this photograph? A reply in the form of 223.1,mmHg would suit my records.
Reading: 50,mmHg
